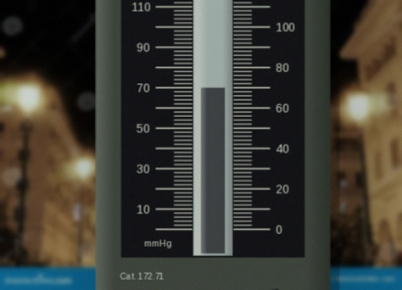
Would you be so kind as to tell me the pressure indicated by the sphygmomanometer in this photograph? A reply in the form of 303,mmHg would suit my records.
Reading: 70,mmHg
